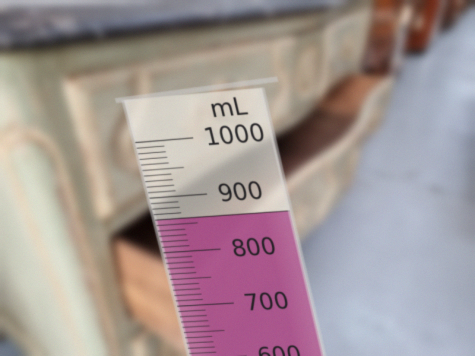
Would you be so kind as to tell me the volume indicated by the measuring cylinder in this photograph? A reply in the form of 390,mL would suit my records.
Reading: 860,mL
